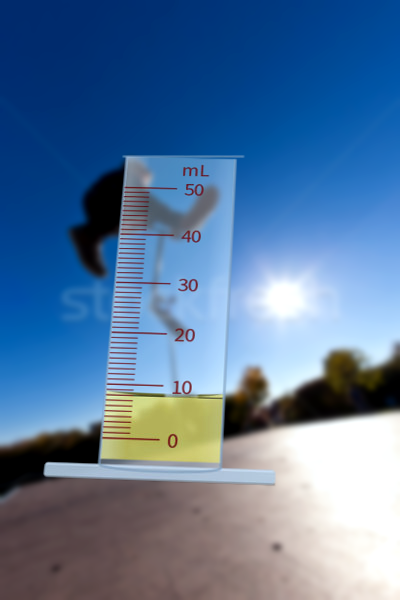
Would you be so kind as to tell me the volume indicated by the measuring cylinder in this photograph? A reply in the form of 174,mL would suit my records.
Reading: 8,mL
